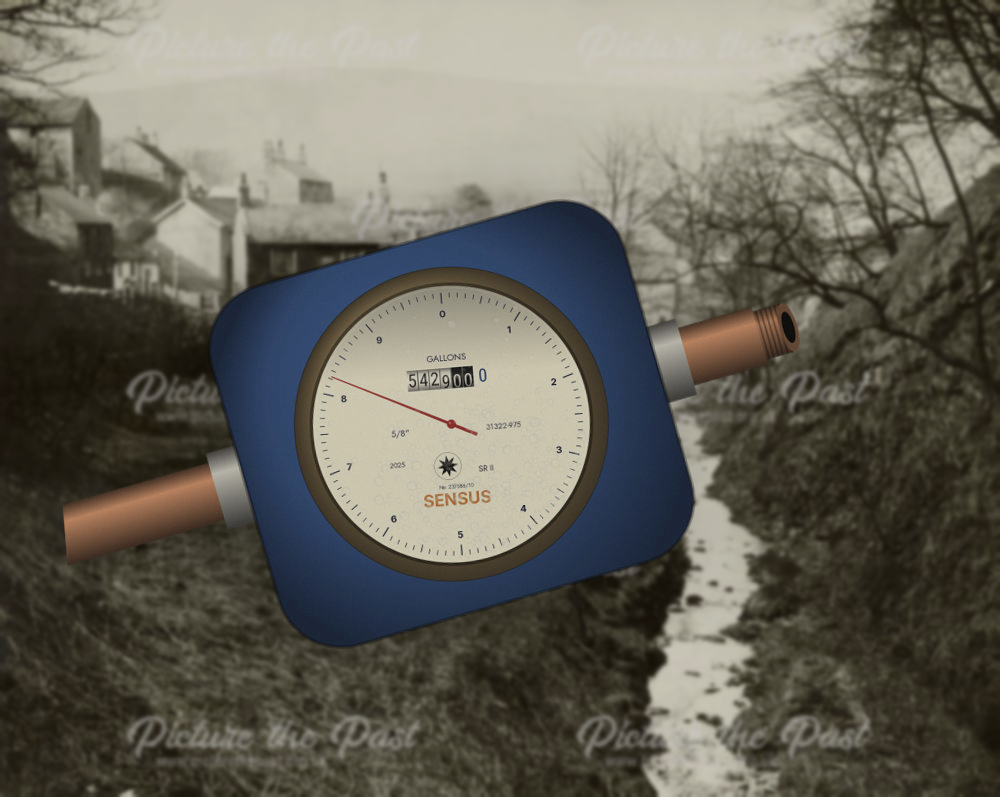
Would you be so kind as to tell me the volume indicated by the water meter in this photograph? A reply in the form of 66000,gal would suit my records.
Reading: 5428998.2,gal
